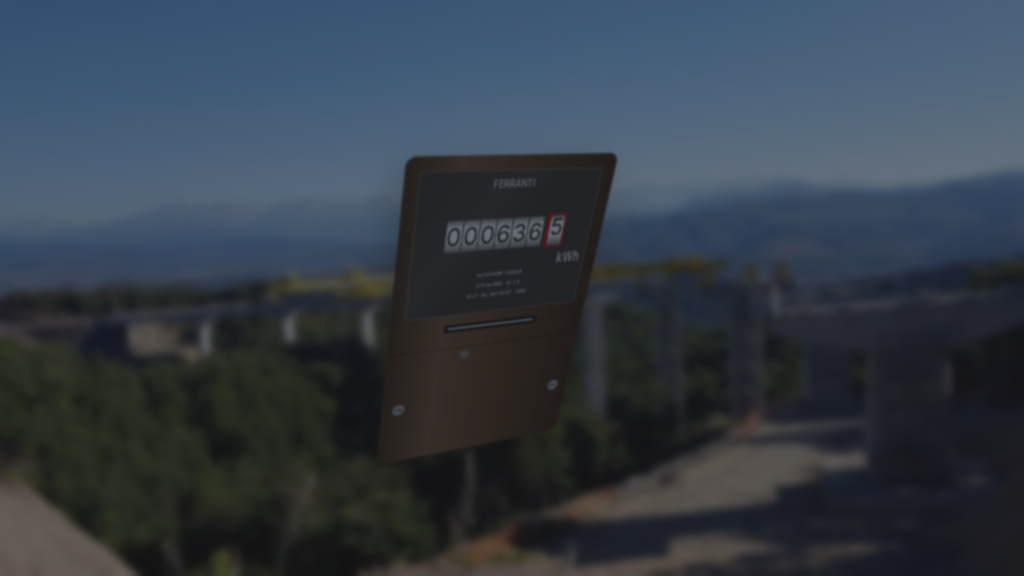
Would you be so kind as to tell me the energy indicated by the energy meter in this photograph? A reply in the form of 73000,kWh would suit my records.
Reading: 636.5,kWh
